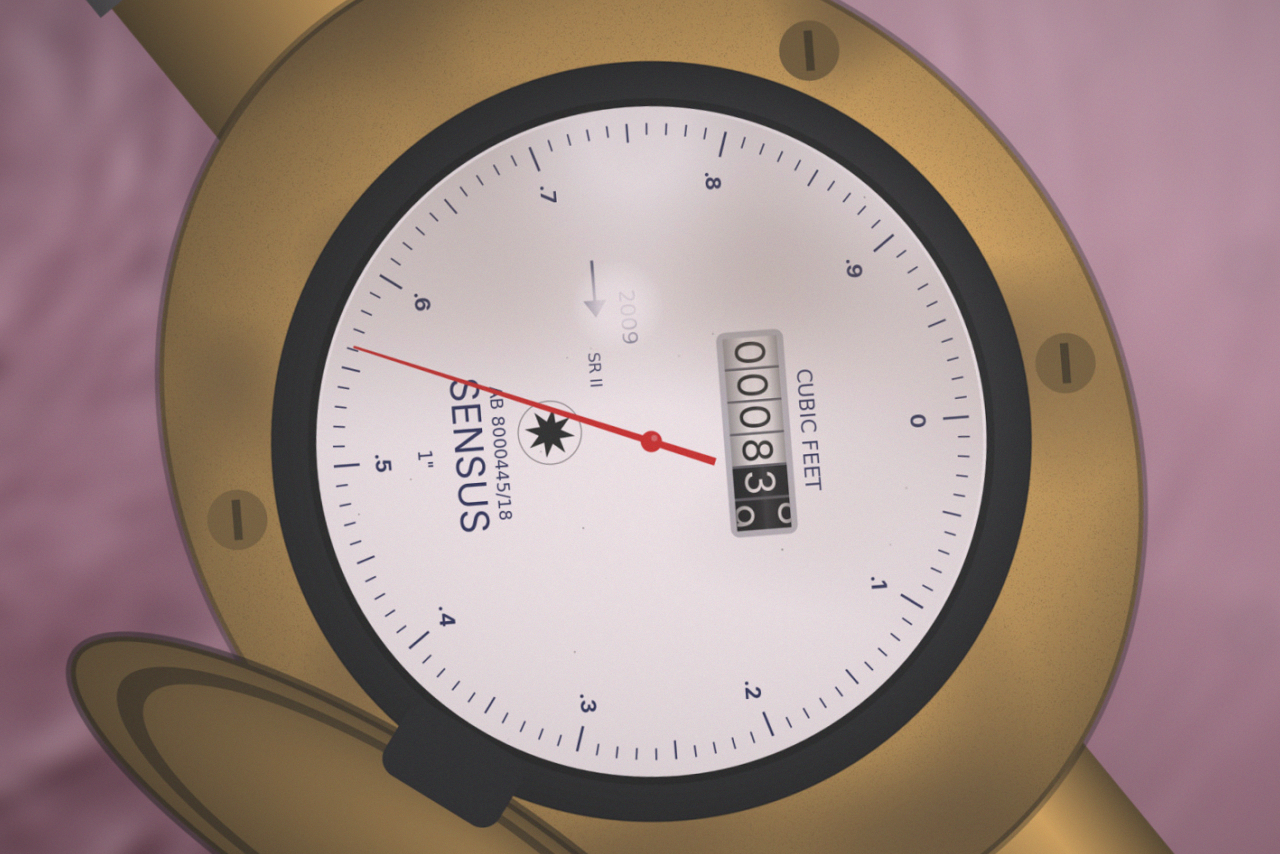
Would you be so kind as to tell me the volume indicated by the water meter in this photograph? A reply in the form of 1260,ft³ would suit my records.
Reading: 838.56,ft³
